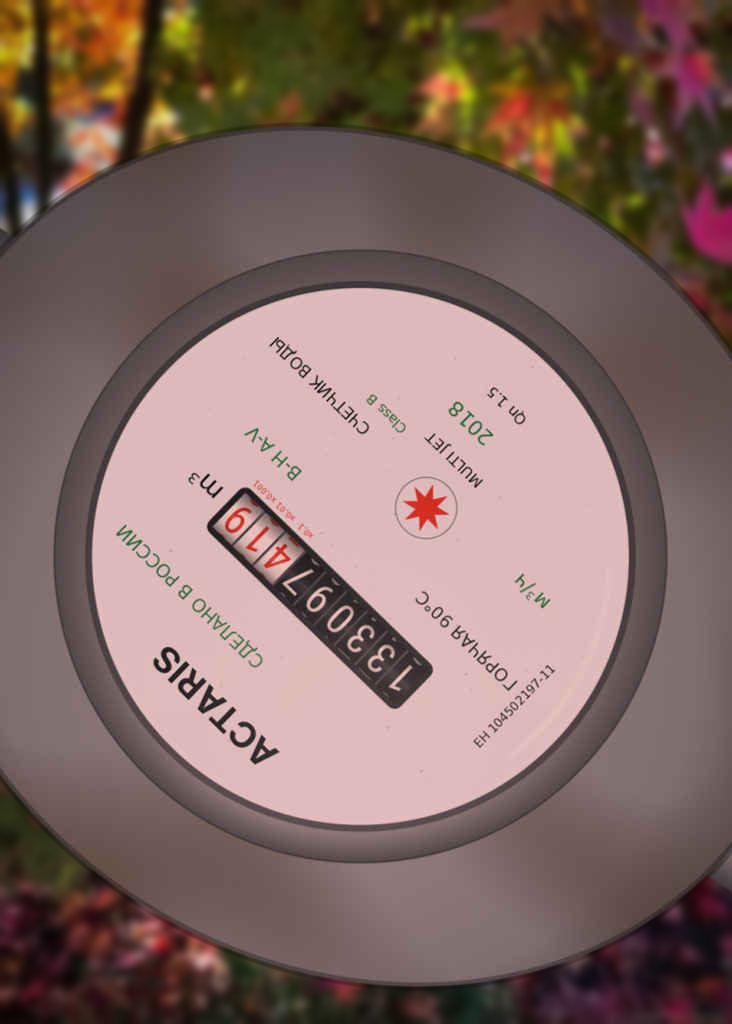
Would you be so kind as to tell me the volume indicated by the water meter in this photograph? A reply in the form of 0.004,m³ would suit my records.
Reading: 133097.419,m³
